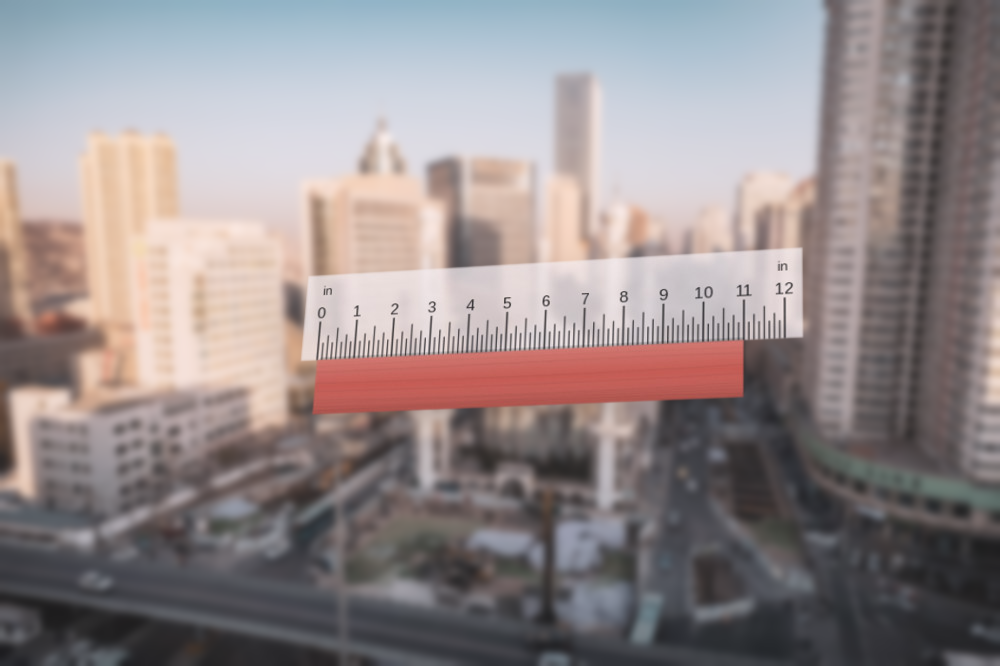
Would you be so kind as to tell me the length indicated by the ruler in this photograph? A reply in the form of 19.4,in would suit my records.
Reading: 11,in
